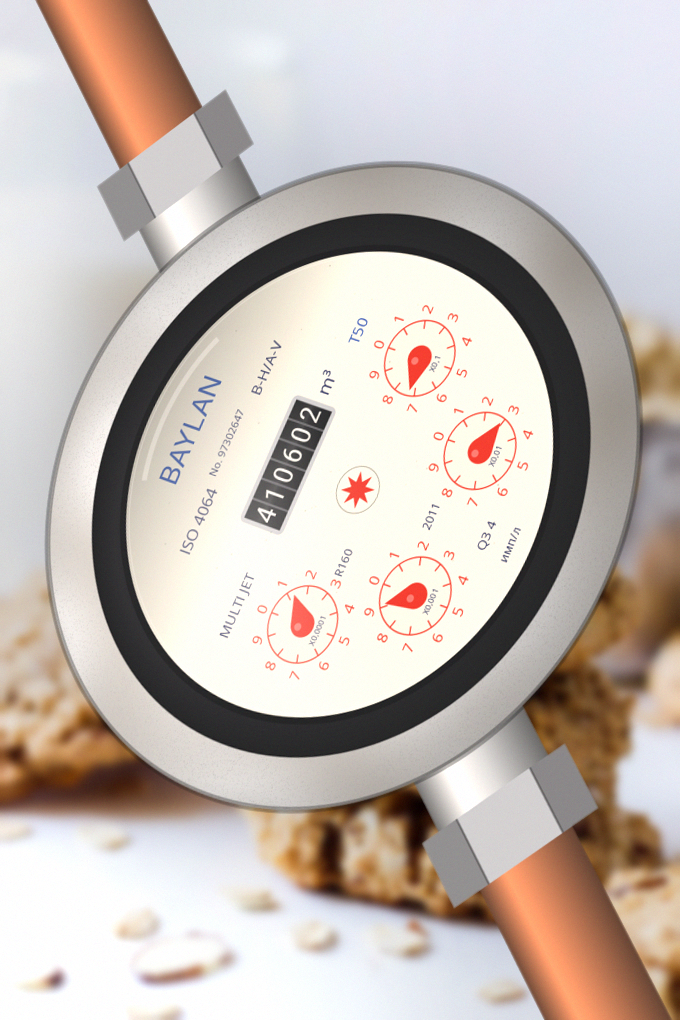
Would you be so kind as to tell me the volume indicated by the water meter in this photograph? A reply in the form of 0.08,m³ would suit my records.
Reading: 410602.7291,m³
